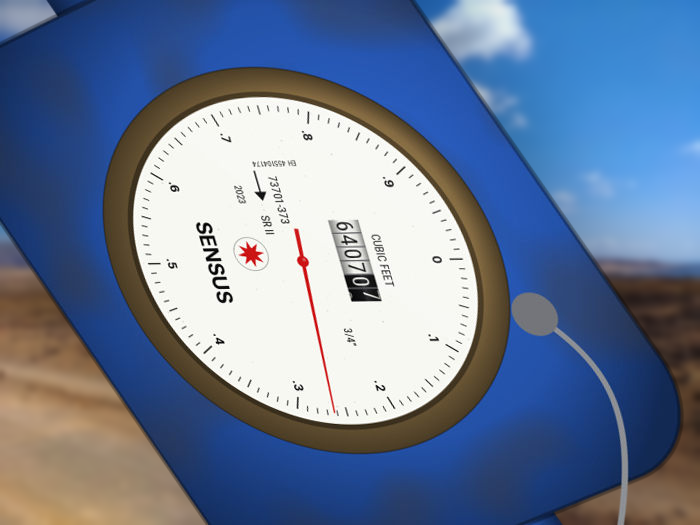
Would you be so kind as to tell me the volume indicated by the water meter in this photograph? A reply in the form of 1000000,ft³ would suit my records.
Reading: 640707.26,ft³
